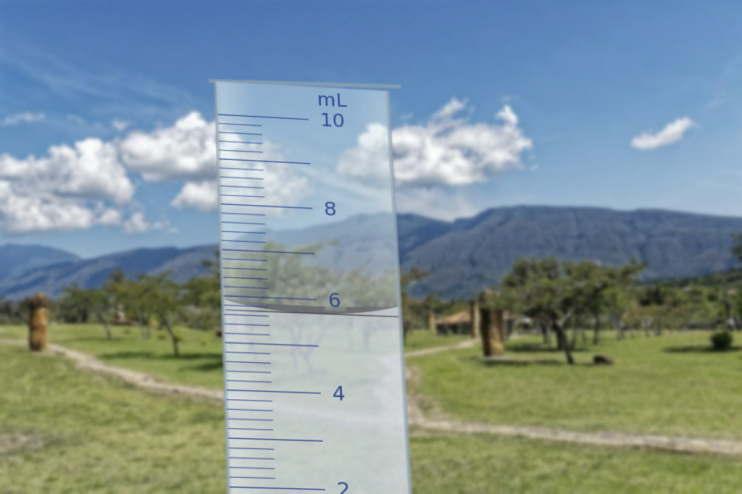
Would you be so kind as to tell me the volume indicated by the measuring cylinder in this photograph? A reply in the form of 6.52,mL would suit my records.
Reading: 5.7,mL
